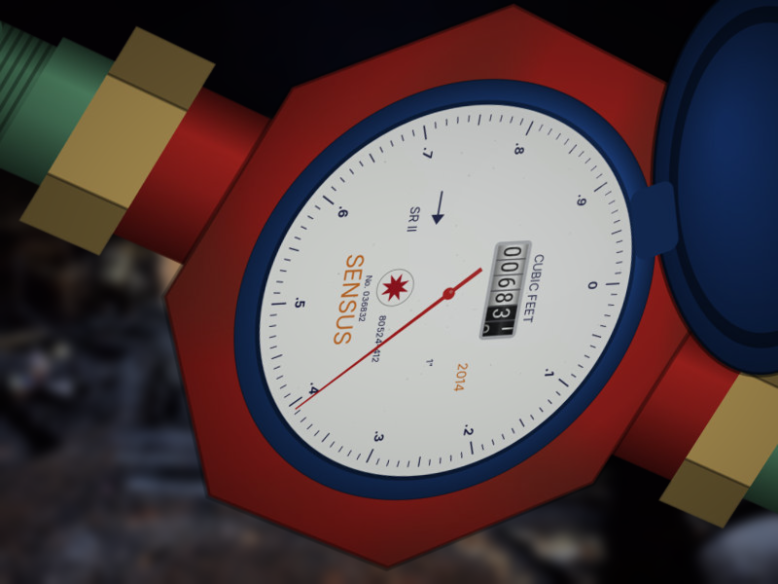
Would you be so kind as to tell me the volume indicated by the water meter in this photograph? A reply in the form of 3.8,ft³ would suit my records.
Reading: 6831.39,ft³
